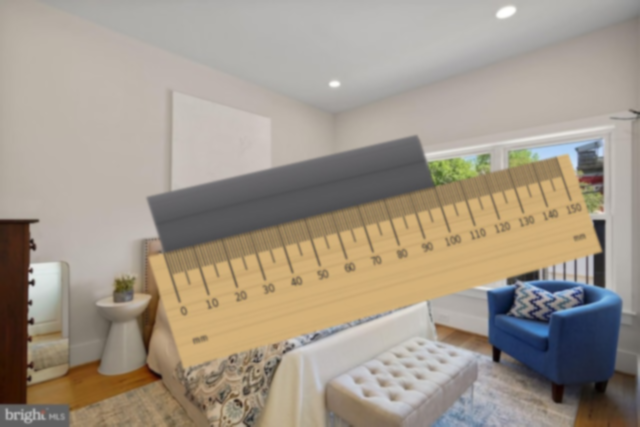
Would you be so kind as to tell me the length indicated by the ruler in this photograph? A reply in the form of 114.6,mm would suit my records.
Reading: 100,mm
